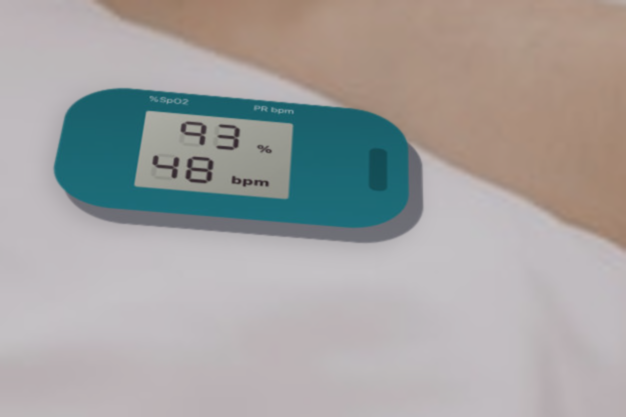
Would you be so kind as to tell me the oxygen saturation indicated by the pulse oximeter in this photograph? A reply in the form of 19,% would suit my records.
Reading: 93,%
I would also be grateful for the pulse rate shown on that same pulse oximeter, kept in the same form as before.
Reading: 48,bpm
